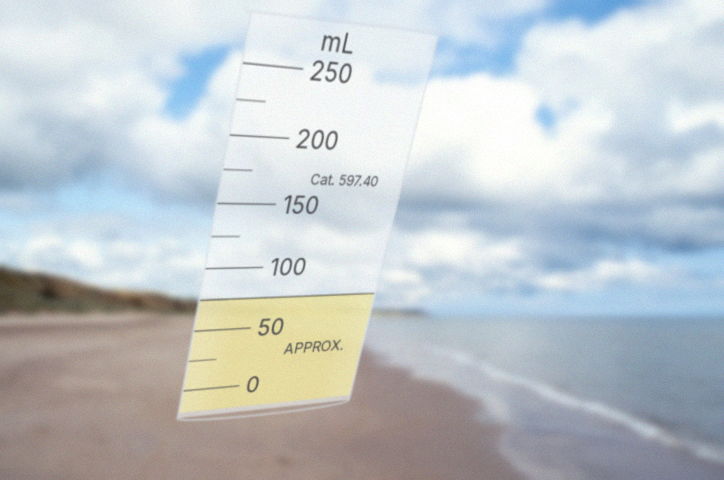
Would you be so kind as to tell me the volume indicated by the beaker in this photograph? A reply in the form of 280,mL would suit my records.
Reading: 75,mL
